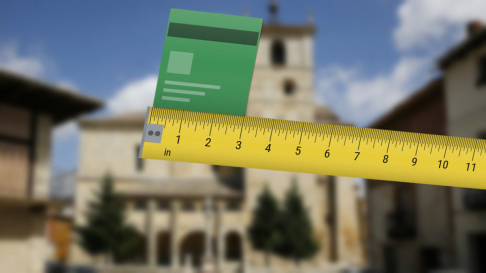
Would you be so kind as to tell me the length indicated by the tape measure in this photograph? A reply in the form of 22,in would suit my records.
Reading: 3,in
